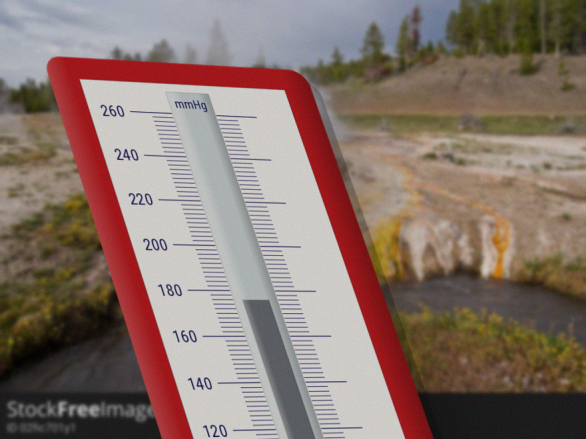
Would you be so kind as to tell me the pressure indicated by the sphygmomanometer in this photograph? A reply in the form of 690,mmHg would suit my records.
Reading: 176,mmHg
